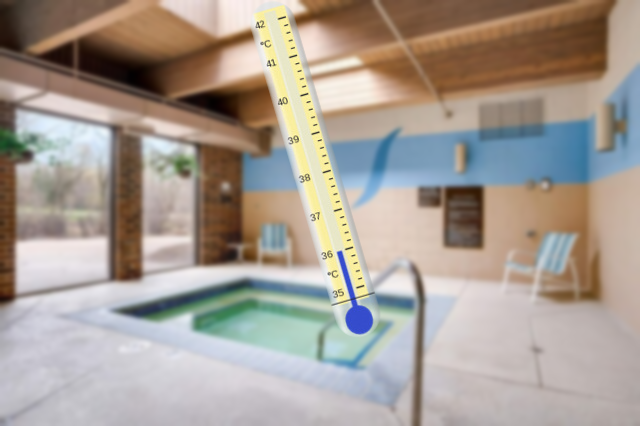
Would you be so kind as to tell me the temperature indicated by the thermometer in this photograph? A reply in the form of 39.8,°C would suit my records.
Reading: 36,°C
